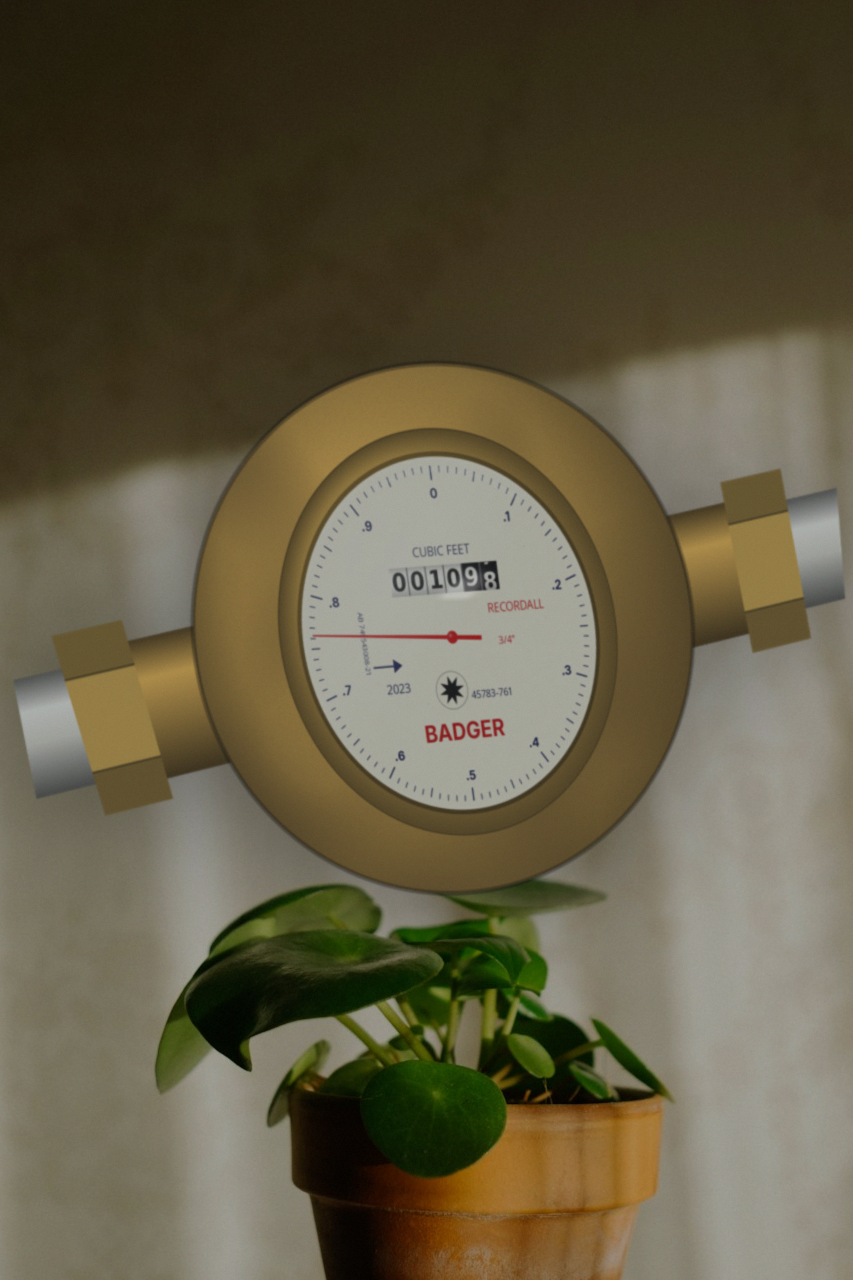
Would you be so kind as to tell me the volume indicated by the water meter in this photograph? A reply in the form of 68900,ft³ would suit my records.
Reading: 1097.76,ft³
